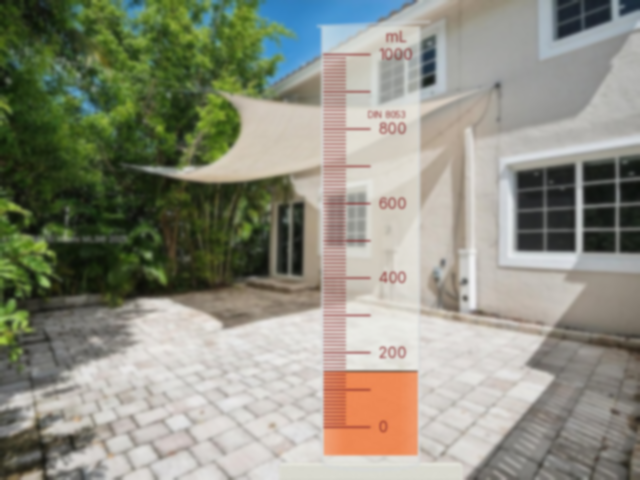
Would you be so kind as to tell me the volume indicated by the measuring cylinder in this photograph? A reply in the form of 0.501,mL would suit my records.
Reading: 150,mL
